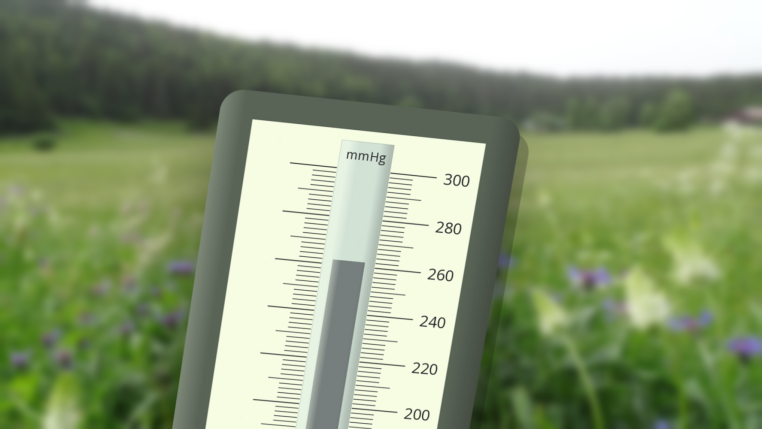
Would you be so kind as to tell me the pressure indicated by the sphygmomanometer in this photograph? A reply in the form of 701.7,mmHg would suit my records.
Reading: 262,mmHg
